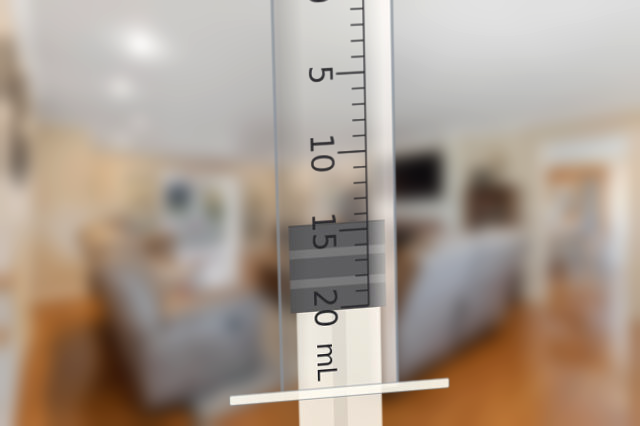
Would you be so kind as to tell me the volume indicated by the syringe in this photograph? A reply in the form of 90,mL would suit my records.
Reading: 14.5,mL
